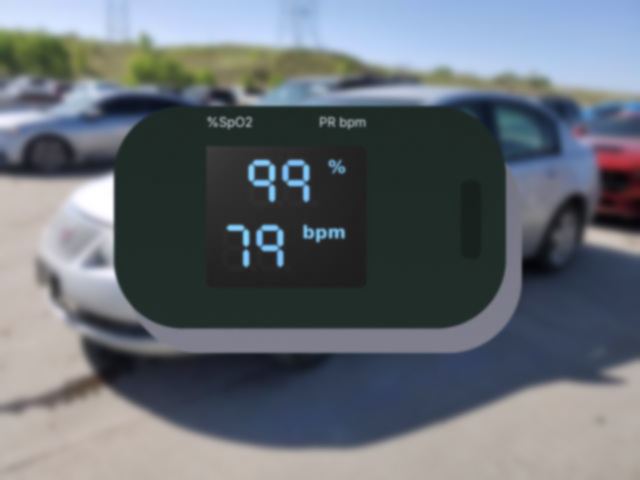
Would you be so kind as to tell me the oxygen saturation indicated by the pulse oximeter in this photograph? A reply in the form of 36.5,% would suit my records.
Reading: 99,%
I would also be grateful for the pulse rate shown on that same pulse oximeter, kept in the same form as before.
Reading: 79,bpm
